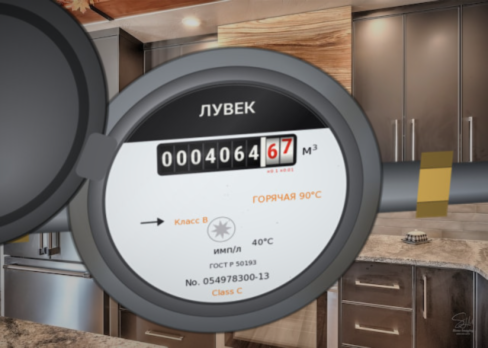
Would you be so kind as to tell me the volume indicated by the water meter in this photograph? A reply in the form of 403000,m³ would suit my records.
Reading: 4064.67,m³
